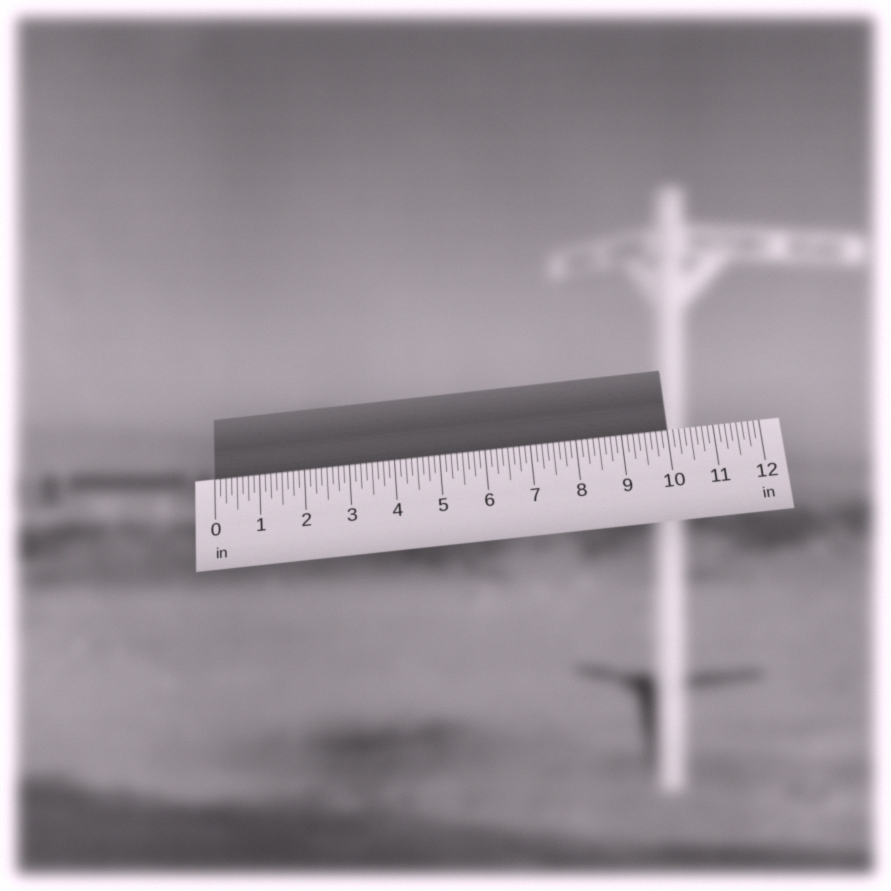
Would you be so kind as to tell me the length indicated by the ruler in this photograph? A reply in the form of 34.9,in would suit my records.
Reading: 10,in
